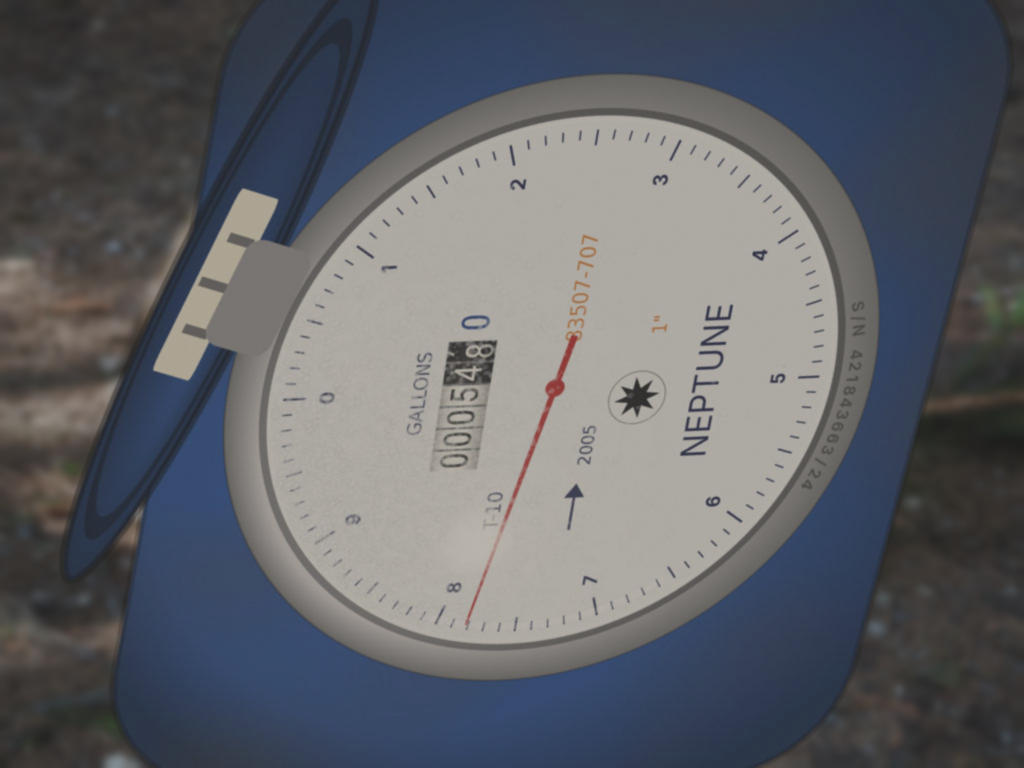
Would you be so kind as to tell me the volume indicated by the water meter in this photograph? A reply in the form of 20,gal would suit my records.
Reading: 5477.8,gal
